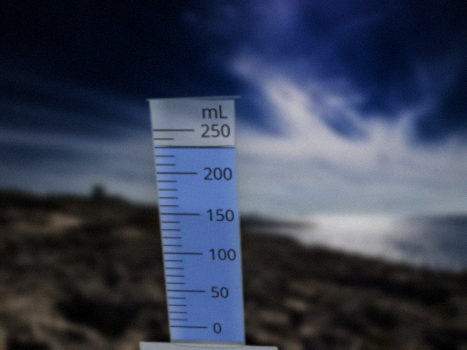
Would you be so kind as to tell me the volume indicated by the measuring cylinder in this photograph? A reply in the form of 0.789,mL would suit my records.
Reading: 230,mL
